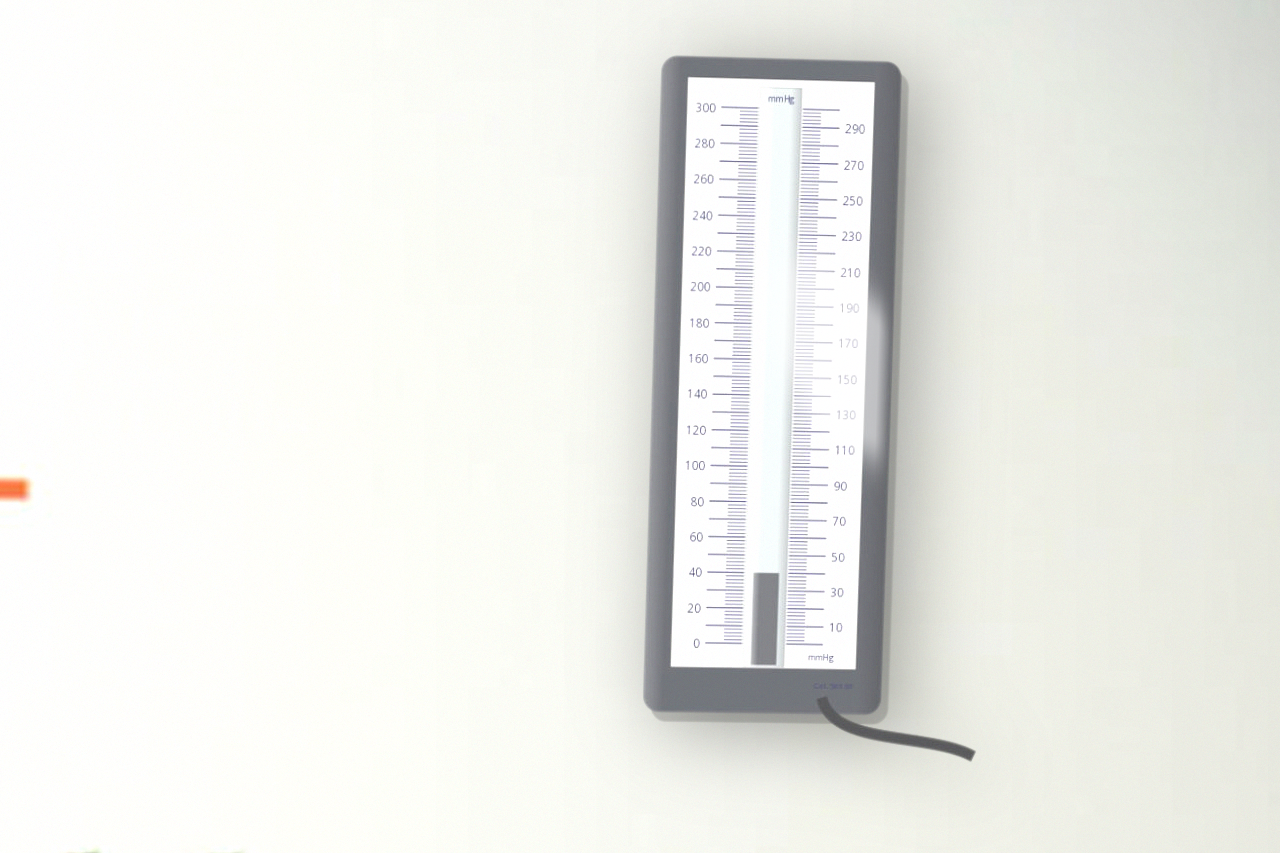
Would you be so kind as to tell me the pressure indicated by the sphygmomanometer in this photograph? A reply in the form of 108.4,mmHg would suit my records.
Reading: 40,mmHg
